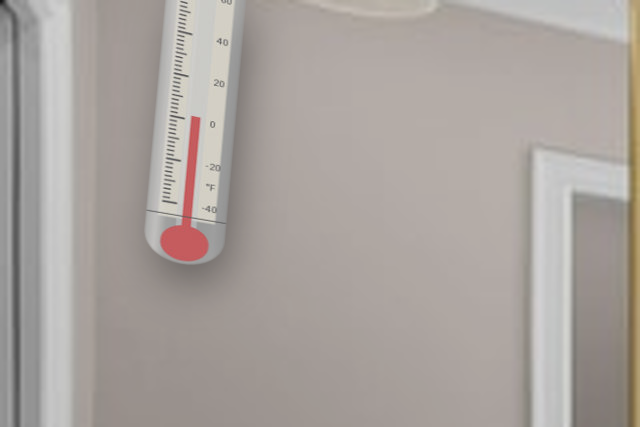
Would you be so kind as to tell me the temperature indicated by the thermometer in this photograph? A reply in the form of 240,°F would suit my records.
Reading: 2,°F
